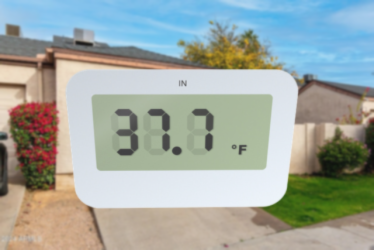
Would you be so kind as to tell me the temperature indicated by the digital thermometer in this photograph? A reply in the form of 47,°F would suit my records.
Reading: 37.7,°F
